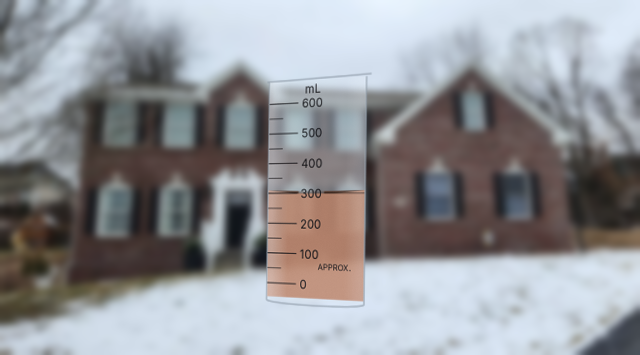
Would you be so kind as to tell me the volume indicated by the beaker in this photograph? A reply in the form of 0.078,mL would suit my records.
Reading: 300,mL
